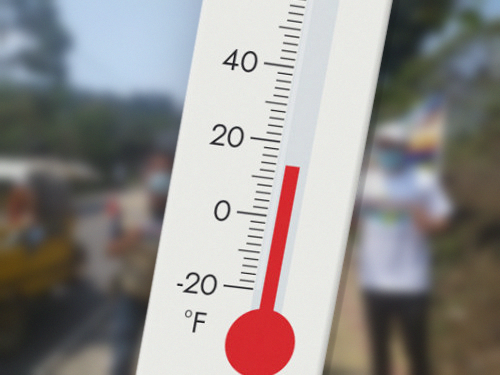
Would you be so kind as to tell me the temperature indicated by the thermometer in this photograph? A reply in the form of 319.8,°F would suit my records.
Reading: 14,°F
